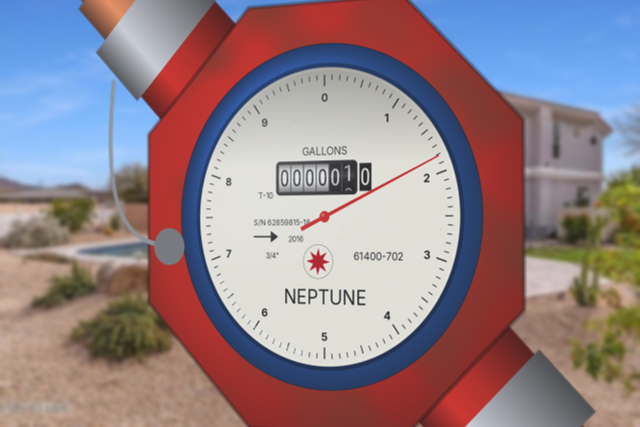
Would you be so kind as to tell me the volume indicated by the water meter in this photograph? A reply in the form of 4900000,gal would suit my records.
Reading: 11.8,gal
